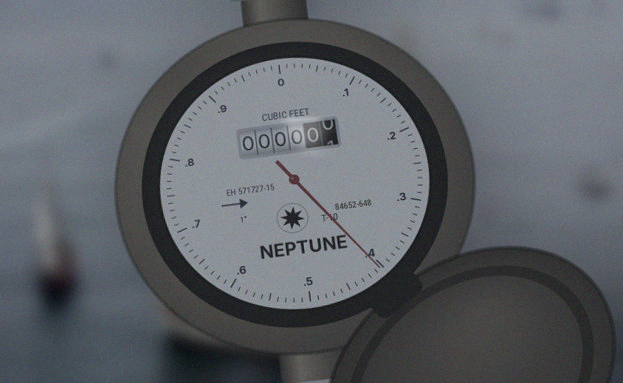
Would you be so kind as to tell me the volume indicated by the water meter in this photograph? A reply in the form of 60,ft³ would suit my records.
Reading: 0.40,ft³
